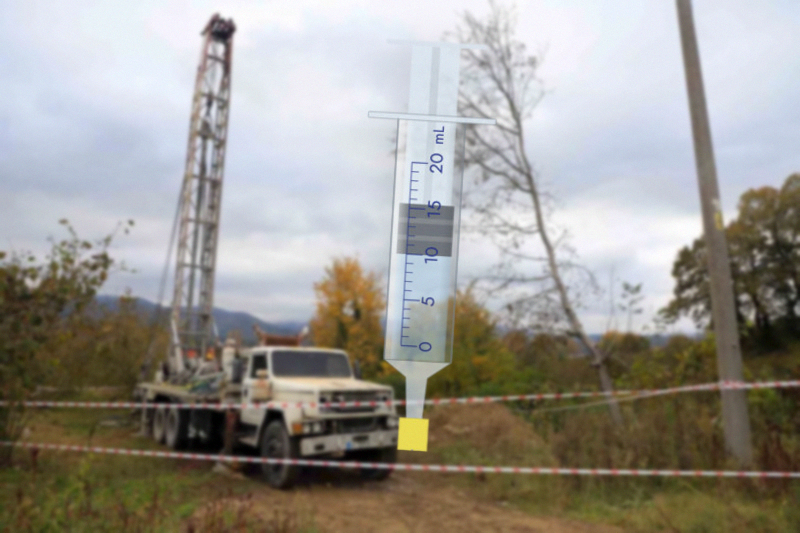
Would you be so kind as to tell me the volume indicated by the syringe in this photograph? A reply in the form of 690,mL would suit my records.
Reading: 10,mL
